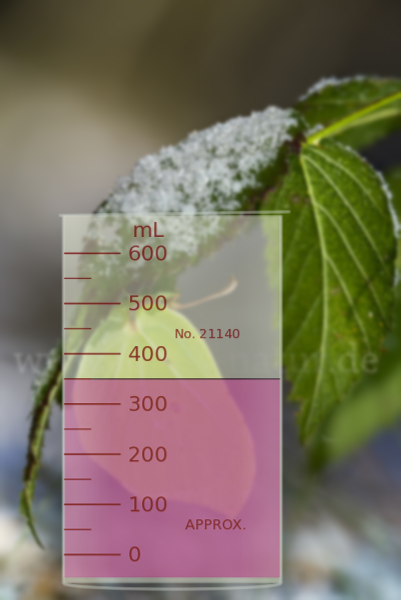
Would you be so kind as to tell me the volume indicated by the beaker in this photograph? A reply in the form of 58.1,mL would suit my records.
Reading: 350,mL
